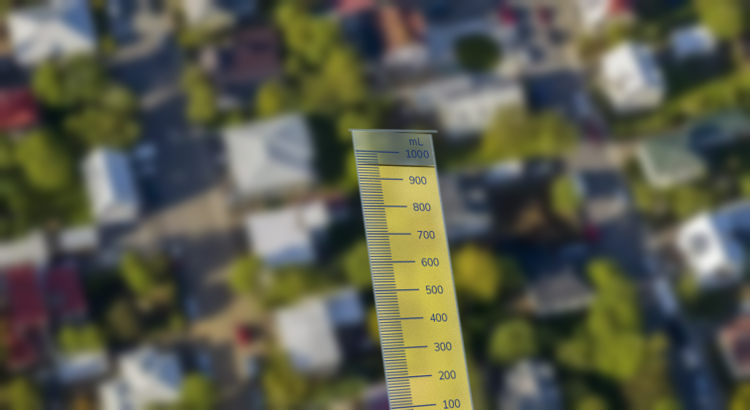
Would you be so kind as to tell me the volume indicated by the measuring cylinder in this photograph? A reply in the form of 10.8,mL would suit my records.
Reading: 950,mL
